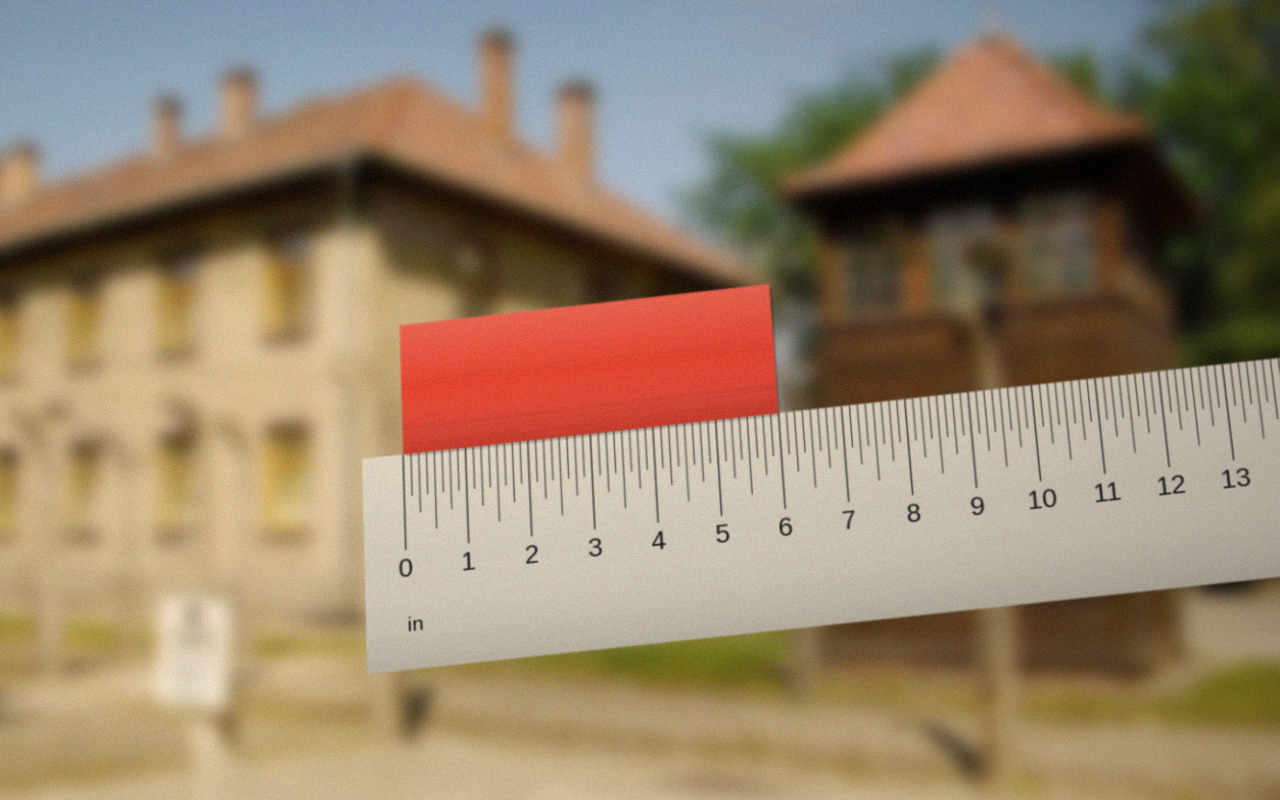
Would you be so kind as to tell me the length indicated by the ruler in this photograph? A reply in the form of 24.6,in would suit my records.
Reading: 6,in
